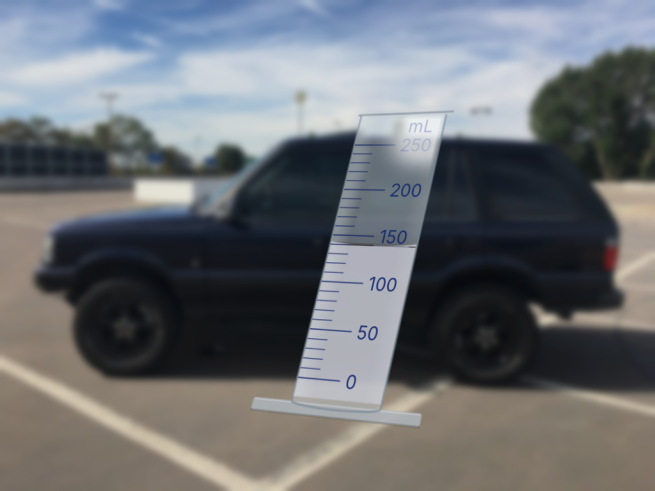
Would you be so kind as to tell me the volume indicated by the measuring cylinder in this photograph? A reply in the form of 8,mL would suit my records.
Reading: 140,mL
